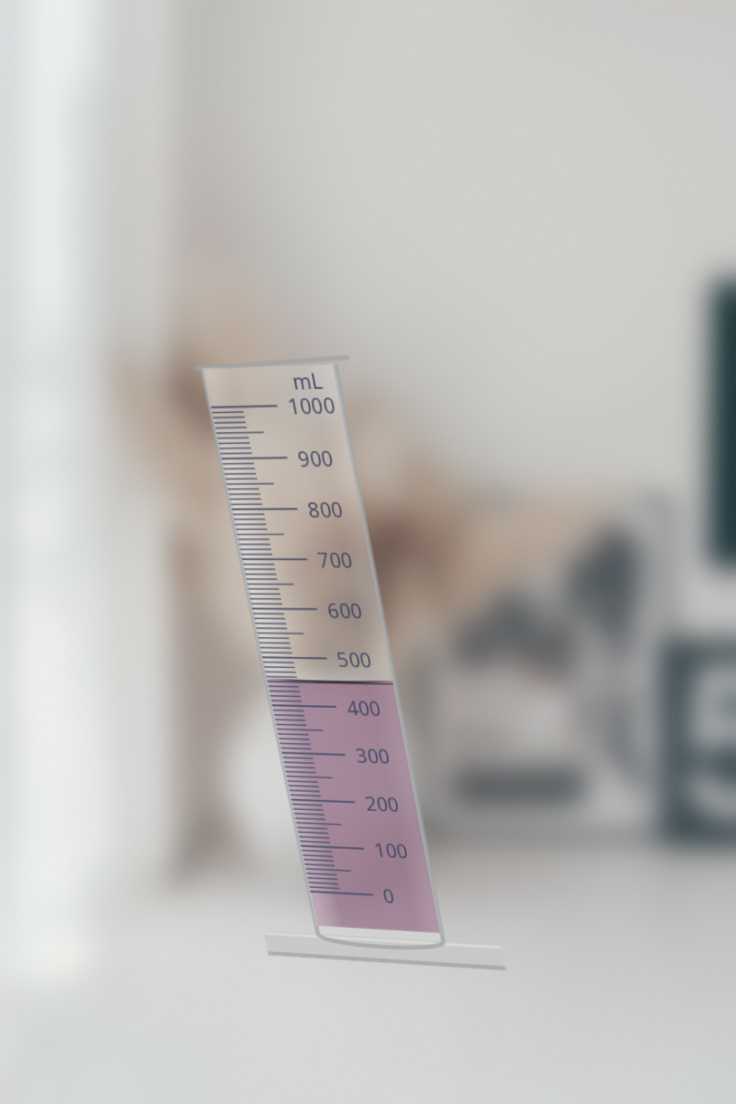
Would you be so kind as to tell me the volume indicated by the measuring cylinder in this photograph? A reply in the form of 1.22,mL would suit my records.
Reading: 450,mL
